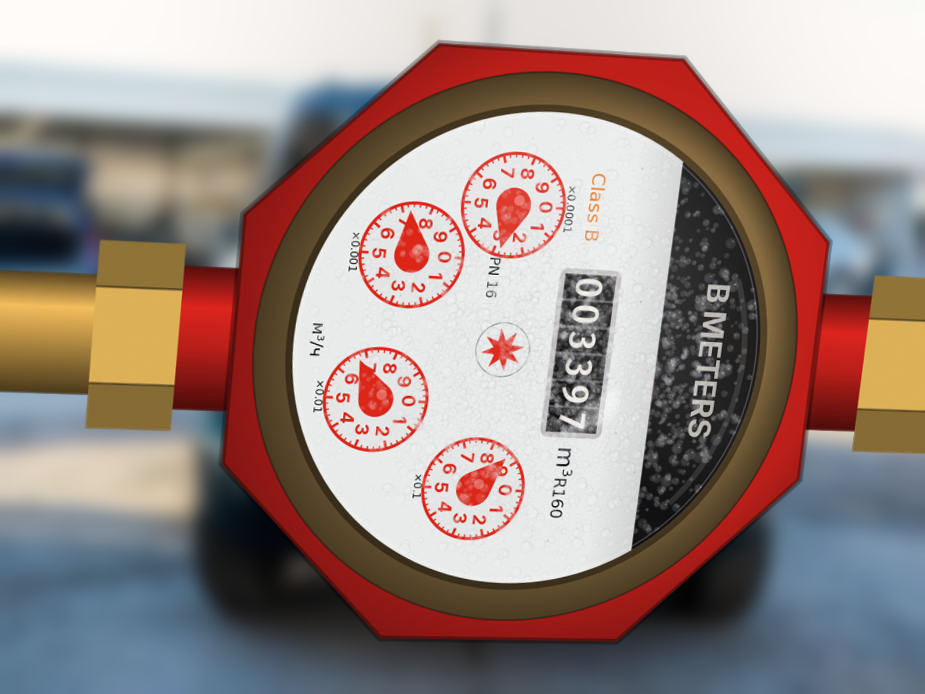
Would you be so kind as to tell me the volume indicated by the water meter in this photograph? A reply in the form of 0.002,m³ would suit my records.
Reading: 3397.8672,m³
